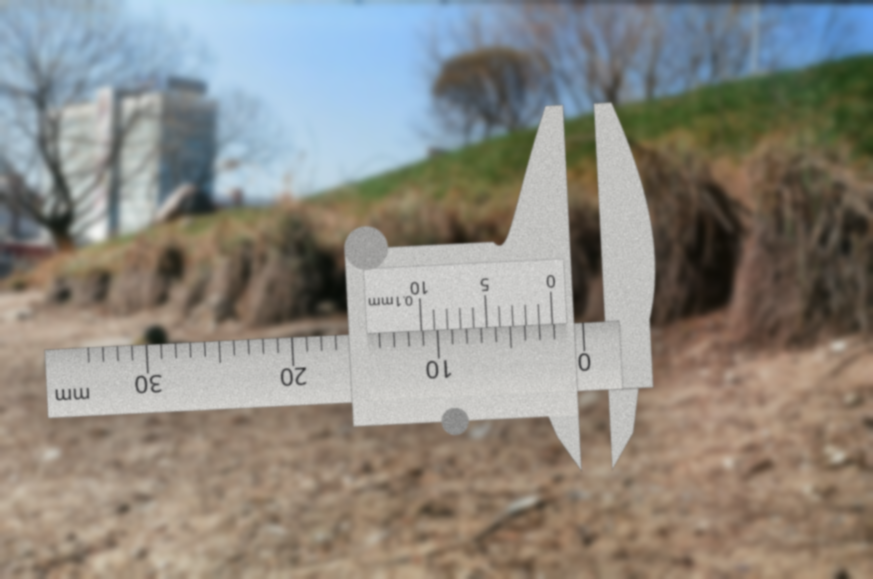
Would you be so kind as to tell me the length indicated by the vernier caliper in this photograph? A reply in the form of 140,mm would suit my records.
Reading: 2.1,mm
